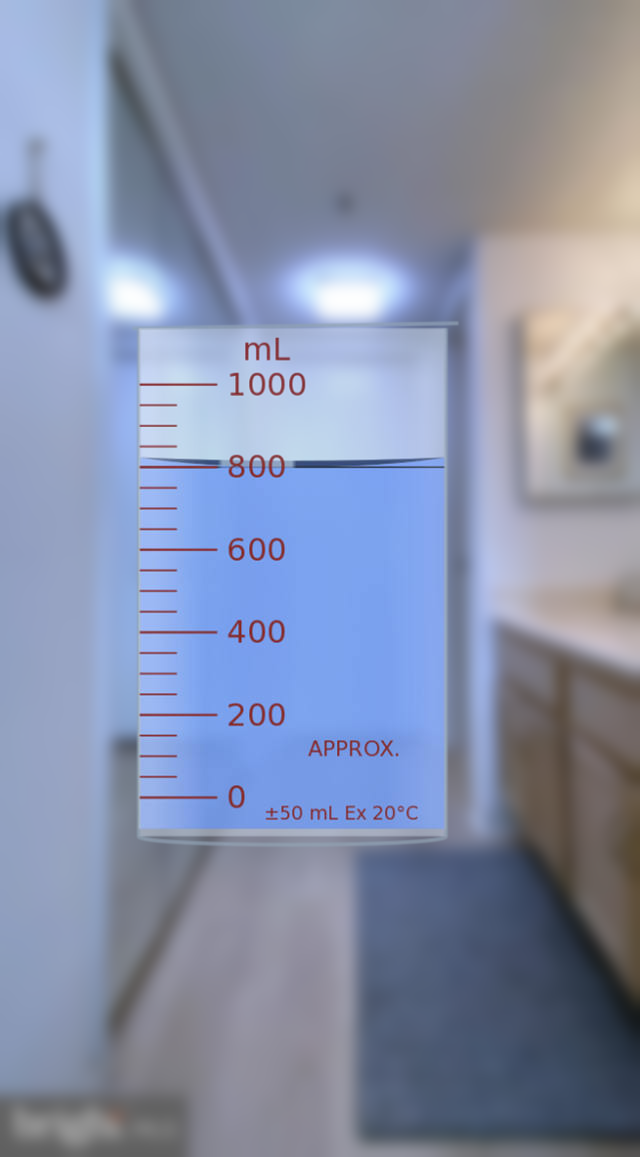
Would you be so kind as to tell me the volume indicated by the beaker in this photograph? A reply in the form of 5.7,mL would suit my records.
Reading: 800,mL
